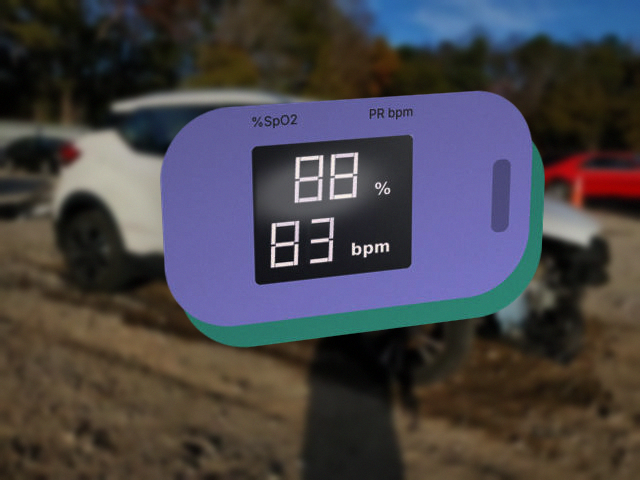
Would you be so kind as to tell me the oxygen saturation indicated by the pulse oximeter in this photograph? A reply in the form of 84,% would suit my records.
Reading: 88,%
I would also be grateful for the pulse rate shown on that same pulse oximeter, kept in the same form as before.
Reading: 83,bpm
